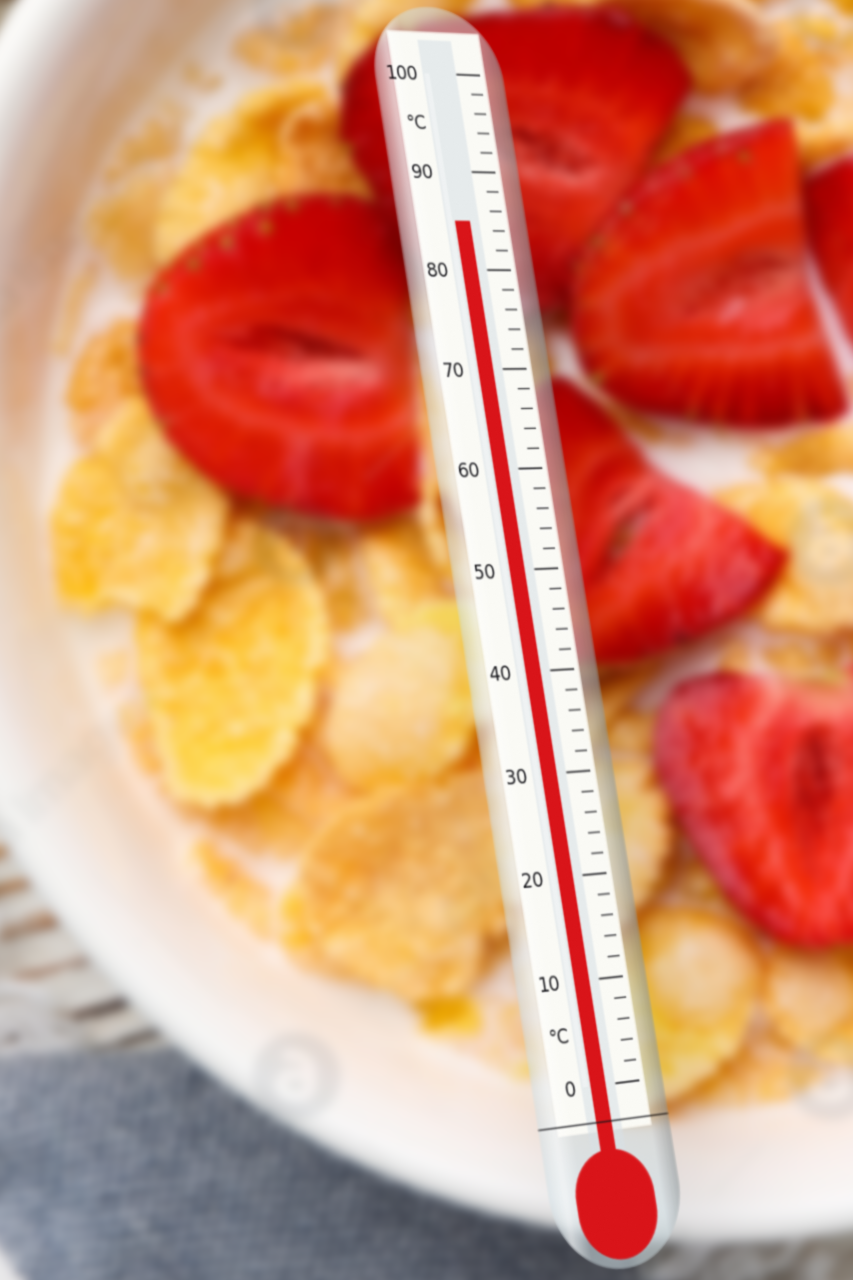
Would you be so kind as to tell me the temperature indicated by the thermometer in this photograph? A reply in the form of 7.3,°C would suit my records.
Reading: 85,°C
